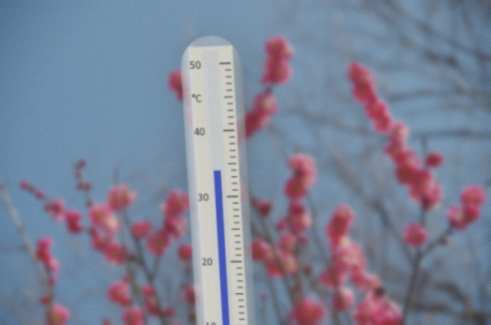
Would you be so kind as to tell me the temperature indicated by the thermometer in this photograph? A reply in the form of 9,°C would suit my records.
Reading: 34,°C
